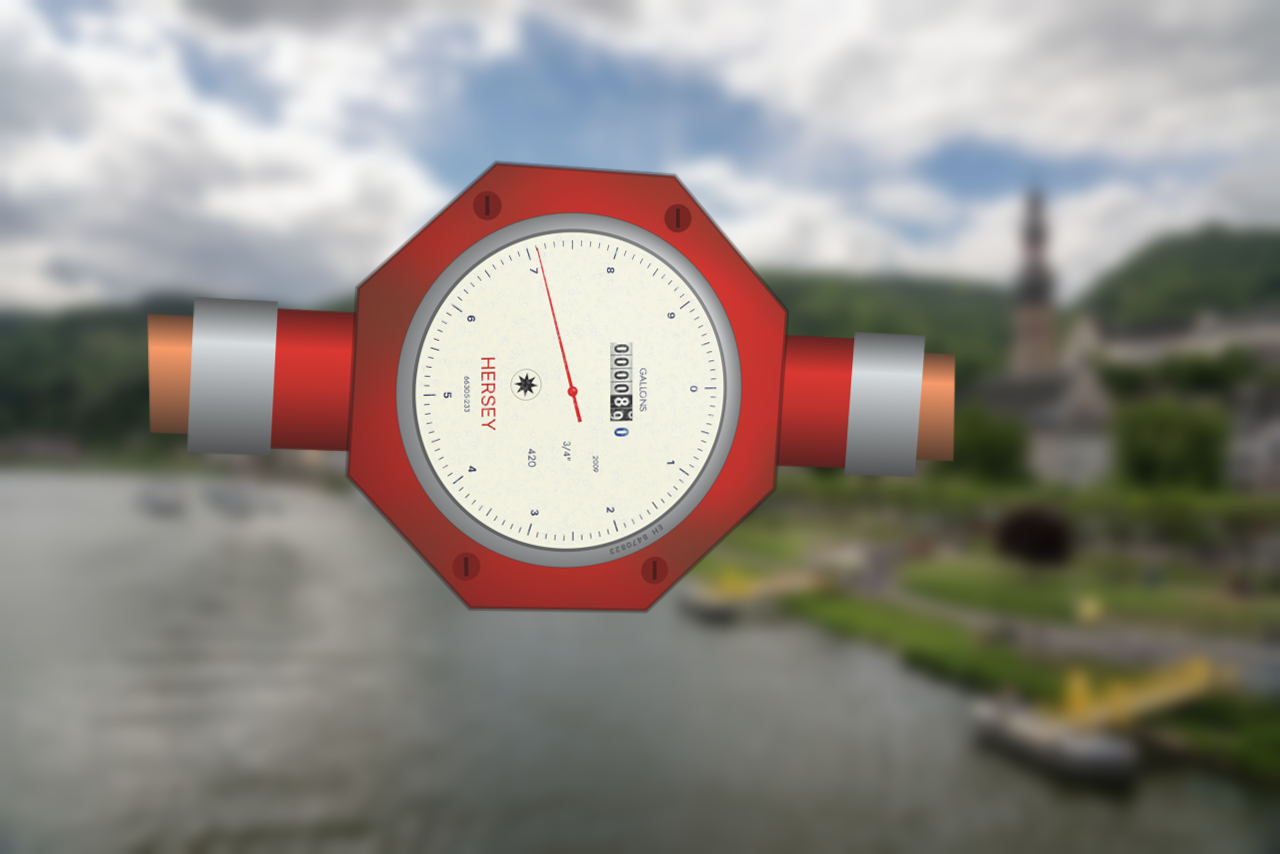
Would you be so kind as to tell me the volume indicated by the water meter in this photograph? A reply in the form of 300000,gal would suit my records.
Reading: 887.1,gal
